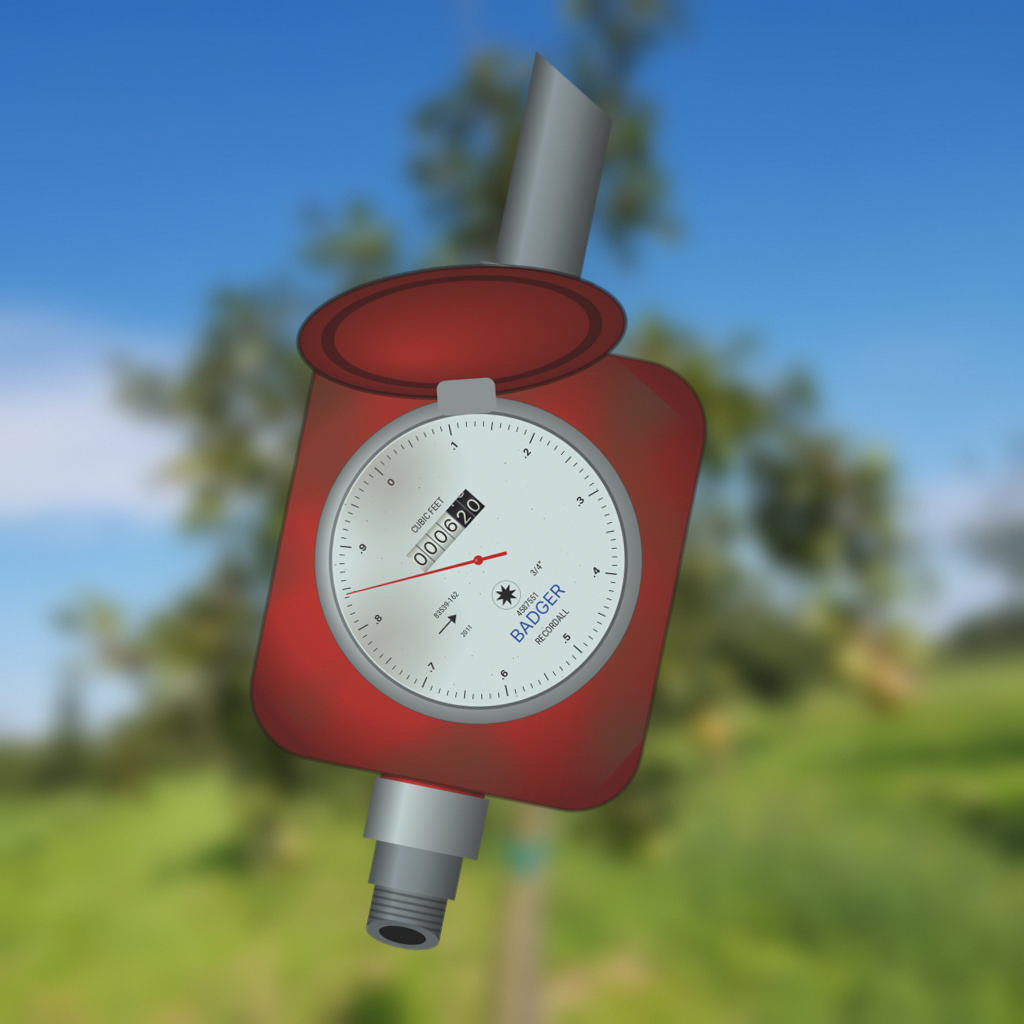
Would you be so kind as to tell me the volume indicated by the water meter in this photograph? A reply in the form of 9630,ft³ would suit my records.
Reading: 619.84,ft³
